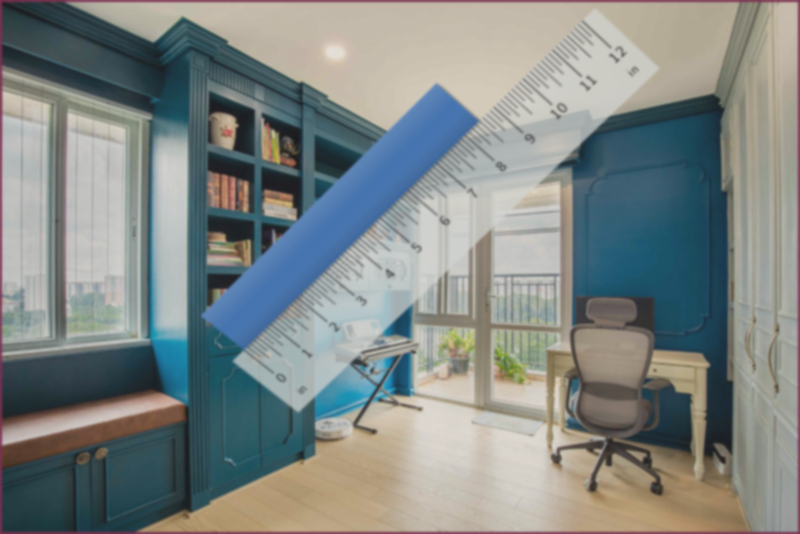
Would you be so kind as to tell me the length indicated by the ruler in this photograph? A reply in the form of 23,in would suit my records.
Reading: 8.5,in
